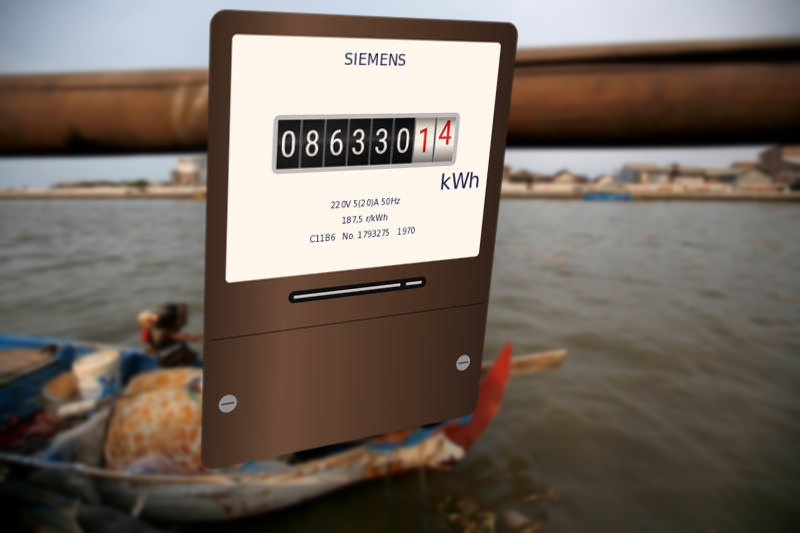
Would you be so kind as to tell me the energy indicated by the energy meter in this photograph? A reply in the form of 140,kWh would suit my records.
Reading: 86330.14,kWh
